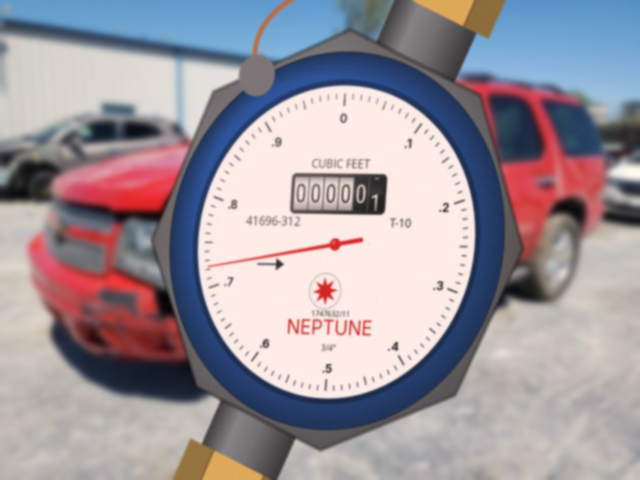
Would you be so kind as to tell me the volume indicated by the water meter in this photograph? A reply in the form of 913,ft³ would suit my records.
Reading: 0.72,ft³
